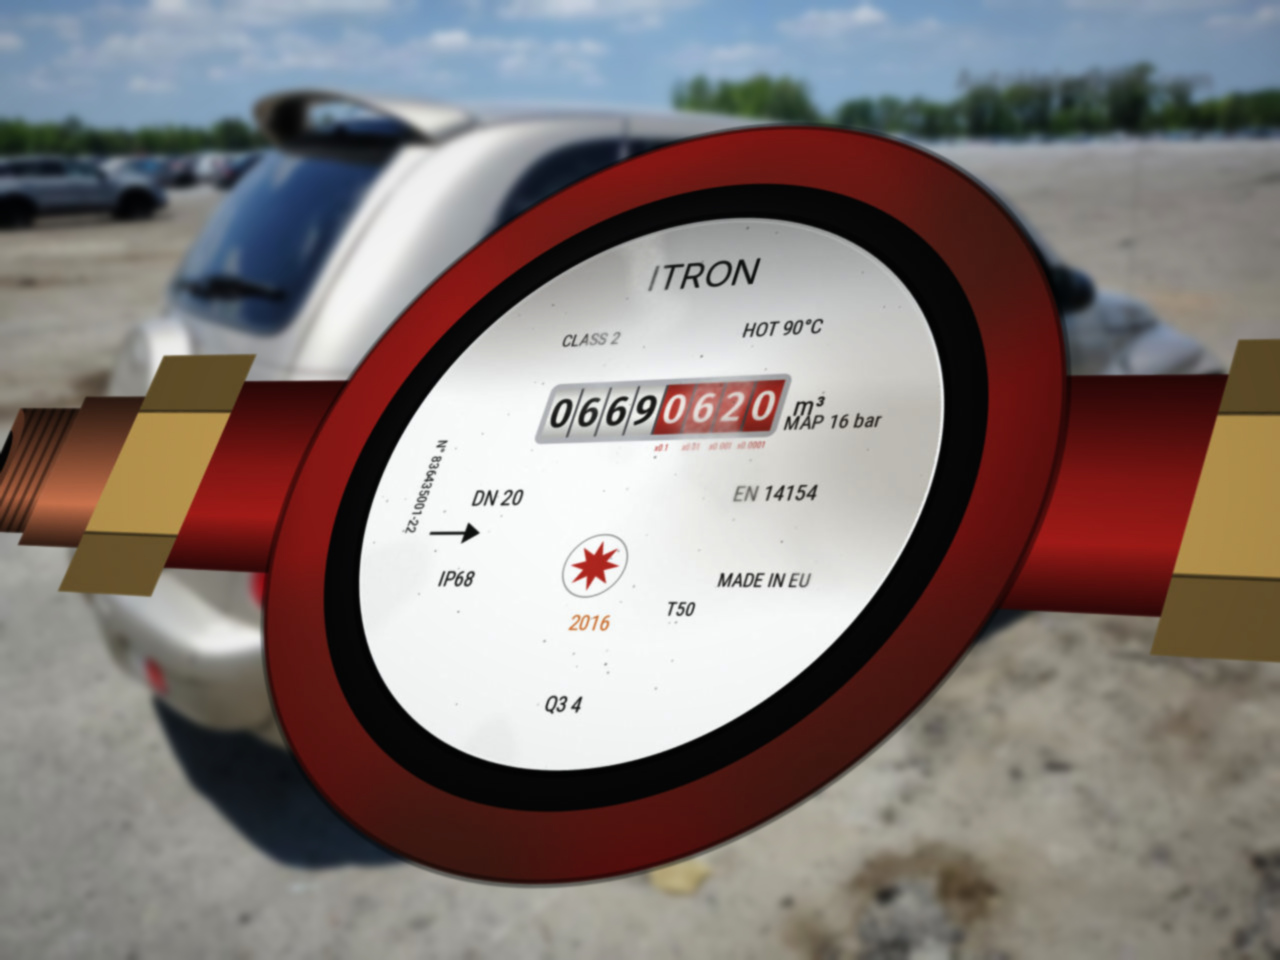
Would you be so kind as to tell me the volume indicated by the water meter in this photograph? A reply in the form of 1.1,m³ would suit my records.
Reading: 669.0620,m³
